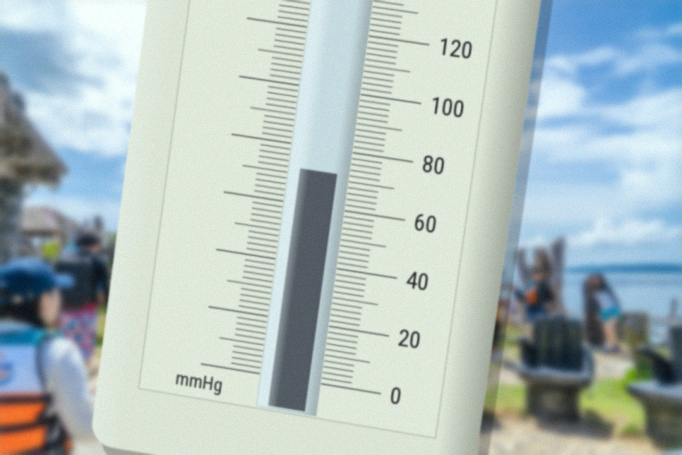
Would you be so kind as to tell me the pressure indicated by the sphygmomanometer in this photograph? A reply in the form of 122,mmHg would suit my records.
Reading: 72,mmHg
